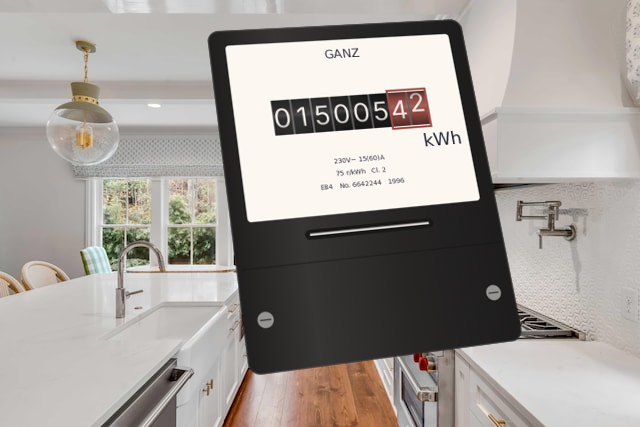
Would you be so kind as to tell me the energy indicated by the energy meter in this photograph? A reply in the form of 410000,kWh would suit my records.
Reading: 15005.42,kWh
